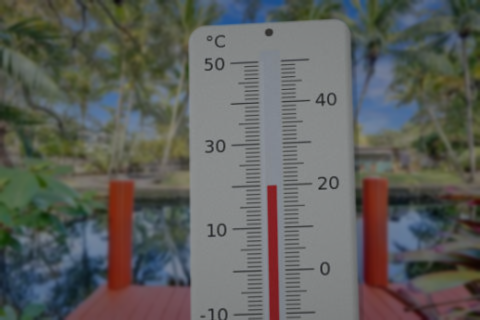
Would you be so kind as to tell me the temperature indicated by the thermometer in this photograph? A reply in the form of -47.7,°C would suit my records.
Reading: 20,°C
